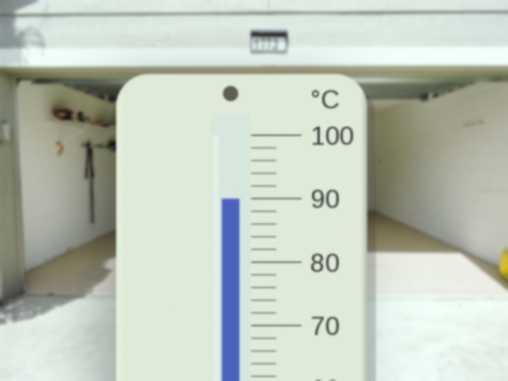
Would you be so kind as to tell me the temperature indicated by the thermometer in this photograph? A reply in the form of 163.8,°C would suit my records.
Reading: 90,°C
